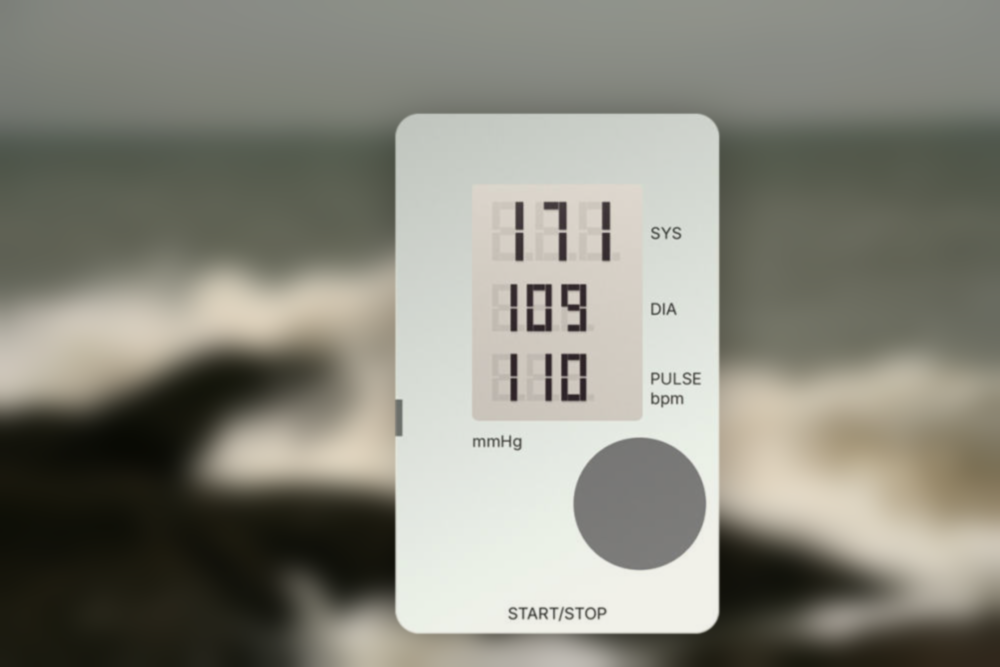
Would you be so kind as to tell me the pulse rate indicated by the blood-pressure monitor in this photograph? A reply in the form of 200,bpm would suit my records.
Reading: 110,bpm
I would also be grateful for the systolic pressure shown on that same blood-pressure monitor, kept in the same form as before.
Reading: 171,mmHg
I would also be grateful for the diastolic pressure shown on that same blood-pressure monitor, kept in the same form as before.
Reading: 109,mmHg
